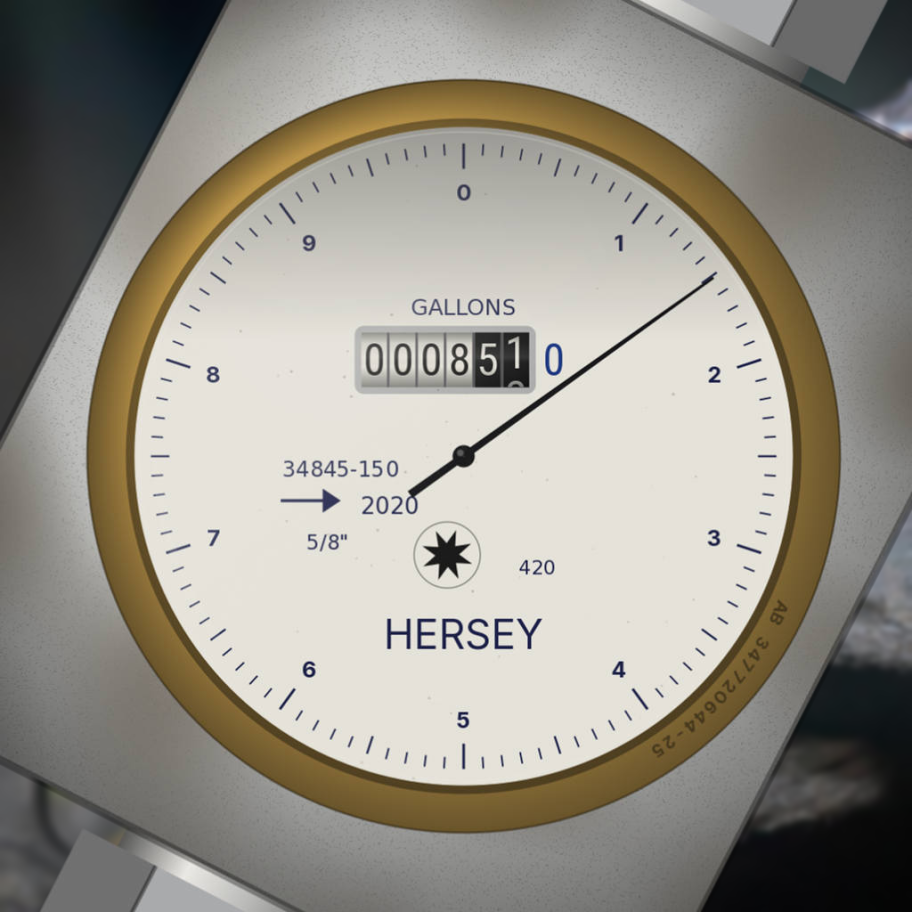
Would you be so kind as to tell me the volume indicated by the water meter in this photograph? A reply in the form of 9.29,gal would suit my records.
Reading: 8511.5,gal
